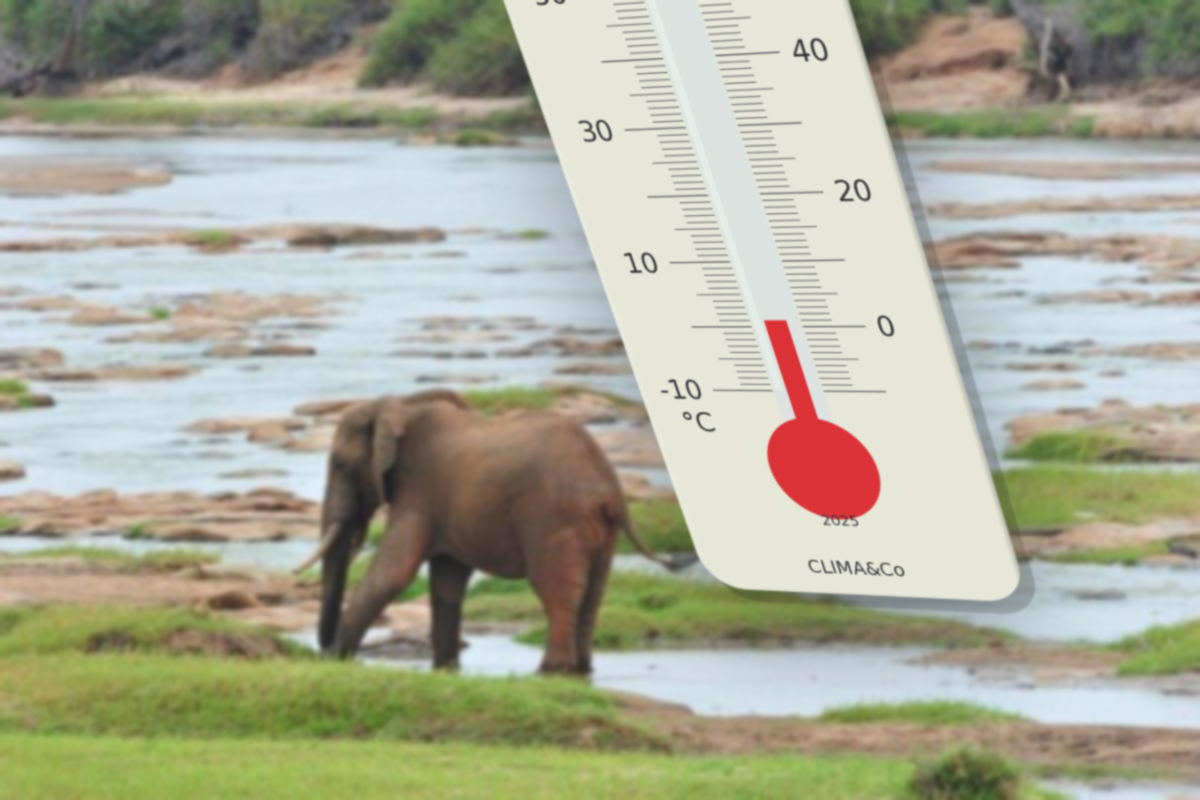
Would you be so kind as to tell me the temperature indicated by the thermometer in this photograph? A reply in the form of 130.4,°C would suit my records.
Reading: 1,°C
